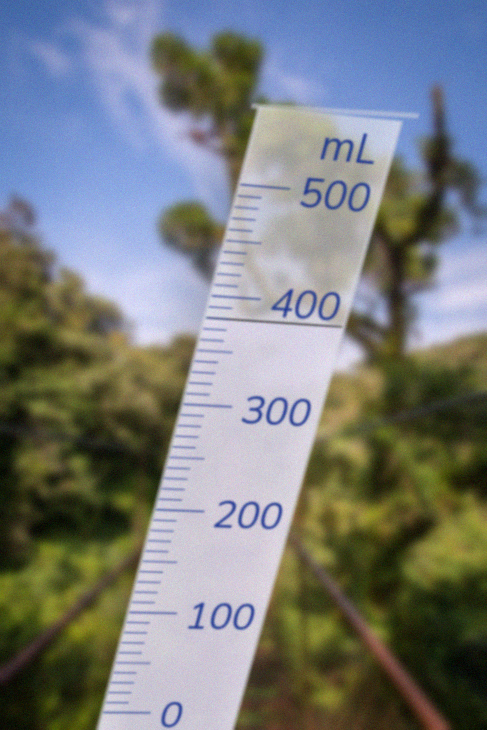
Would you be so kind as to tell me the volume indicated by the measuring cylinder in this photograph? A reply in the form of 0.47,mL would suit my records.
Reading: 380,mL
